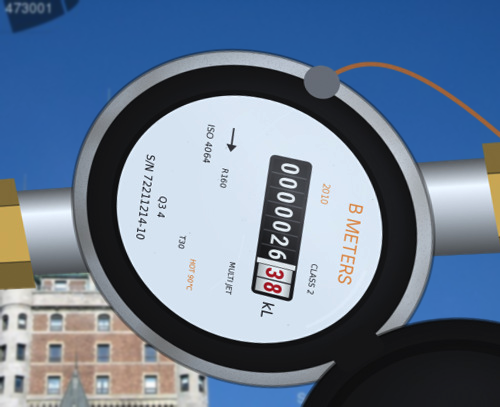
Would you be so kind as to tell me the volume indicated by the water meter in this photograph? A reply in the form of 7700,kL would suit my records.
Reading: 26.38,kL
